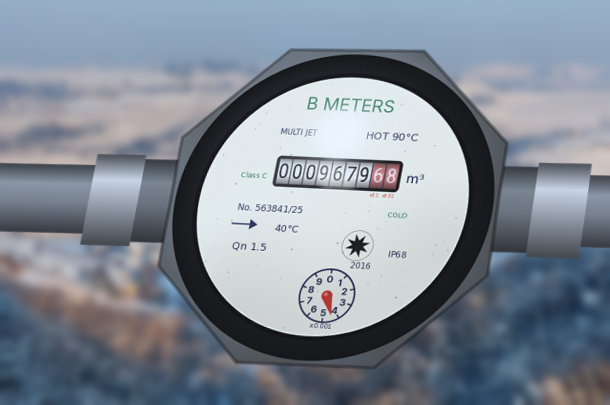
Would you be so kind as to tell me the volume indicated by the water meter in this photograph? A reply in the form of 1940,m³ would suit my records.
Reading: 9679.684,m³
